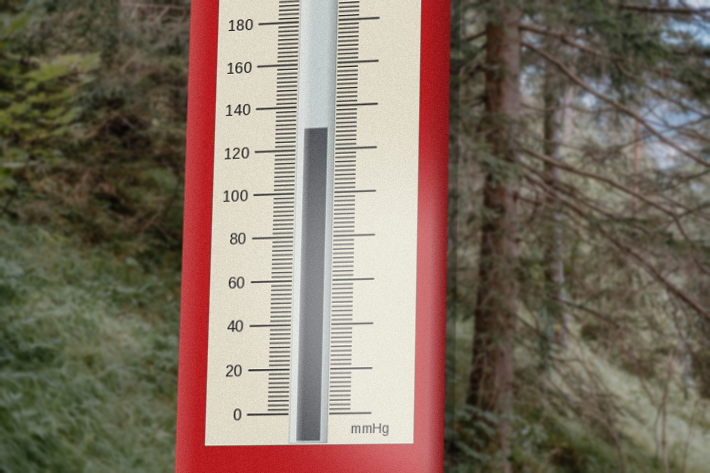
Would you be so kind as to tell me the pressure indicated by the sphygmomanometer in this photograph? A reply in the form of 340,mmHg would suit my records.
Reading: 130,mmHg
